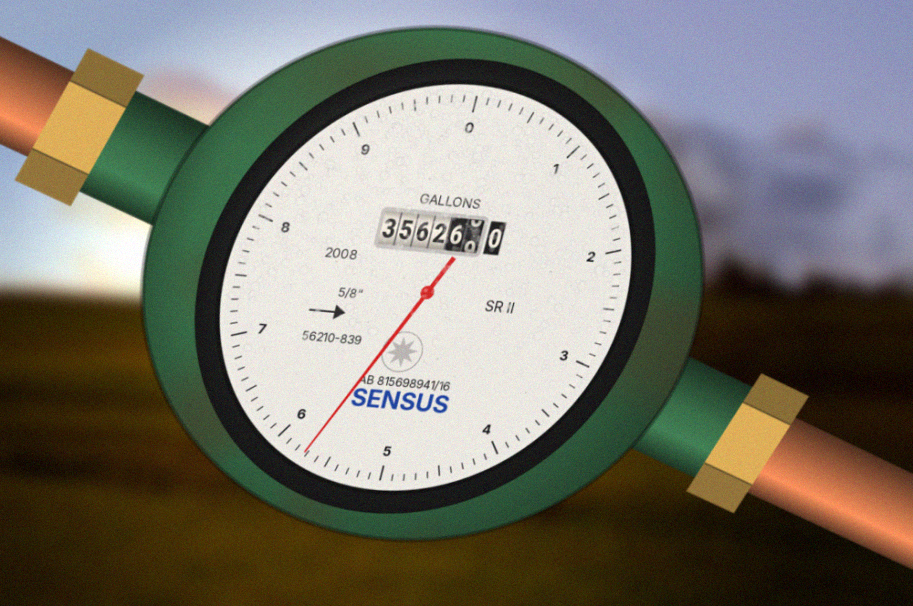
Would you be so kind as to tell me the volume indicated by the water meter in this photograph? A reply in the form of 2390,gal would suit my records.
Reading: 3562685.7,gal
